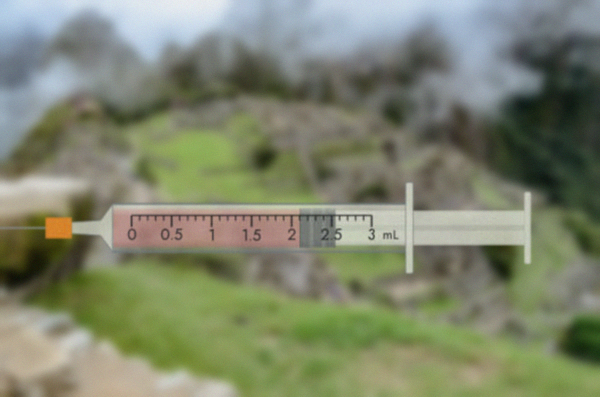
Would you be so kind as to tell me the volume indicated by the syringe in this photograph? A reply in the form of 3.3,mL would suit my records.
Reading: 2.1,mL
